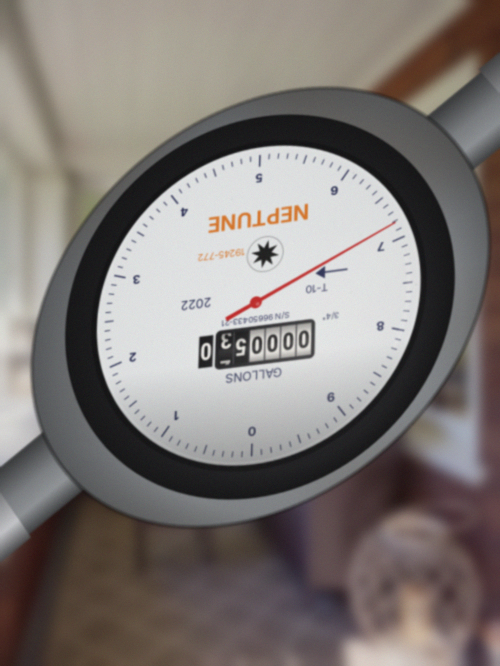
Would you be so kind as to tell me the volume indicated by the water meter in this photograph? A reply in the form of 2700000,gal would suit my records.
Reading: 526.8,gal
